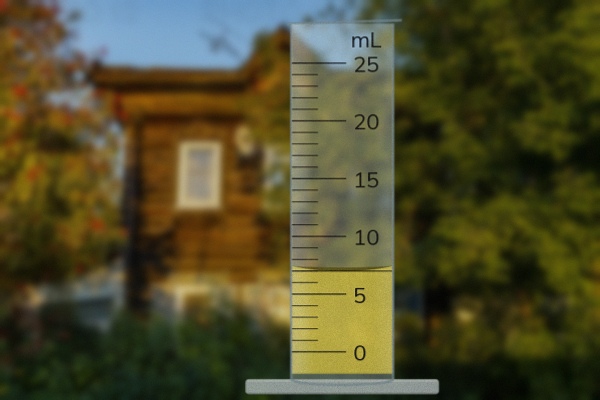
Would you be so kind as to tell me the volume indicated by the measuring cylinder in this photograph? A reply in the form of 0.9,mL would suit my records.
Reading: 7,mL
